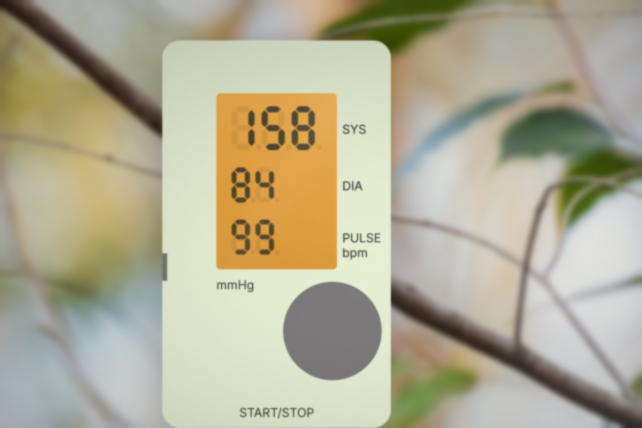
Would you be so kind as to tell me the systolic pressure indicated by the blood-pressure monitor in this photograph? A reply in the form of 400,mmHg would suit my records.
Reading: 158,mmHg
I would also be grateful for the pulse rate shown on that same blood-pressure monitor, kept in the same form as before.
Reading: 99,bpm
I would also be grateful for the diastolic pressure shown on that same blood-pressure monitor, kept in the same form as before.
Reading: 84,mmHg
